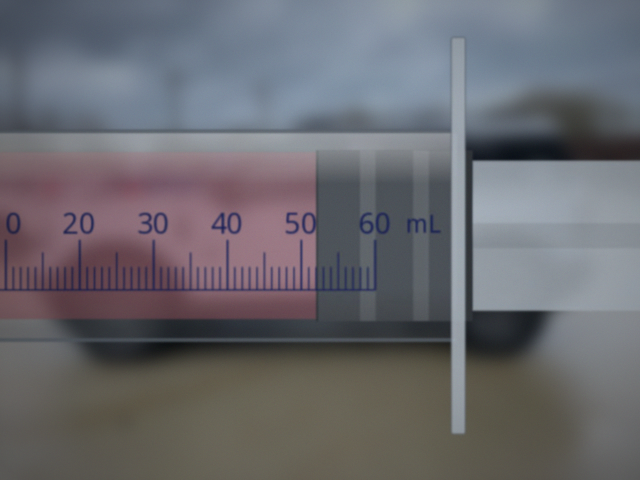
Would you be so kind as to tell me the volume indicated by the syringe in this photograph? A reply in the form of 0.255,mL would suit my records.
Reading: 52,mL
